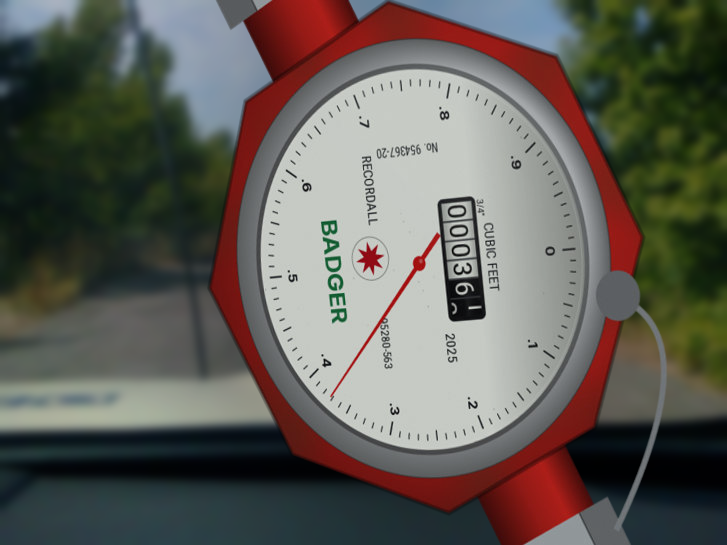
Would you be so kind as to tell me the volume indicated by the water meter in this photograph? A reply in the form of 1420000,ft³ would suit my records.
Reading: 361.37,ft³
